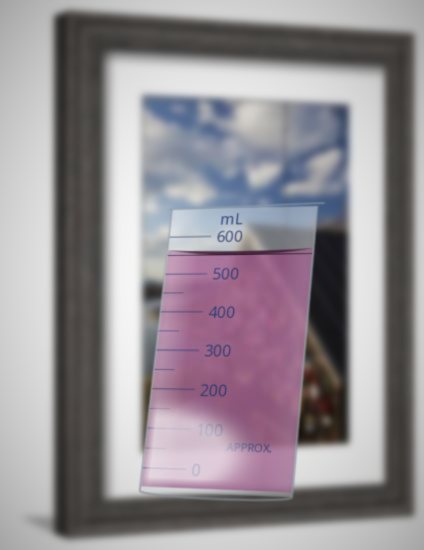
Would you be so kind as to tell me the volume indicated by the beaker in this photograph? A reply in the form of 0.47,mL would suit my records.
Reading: 550,mL
